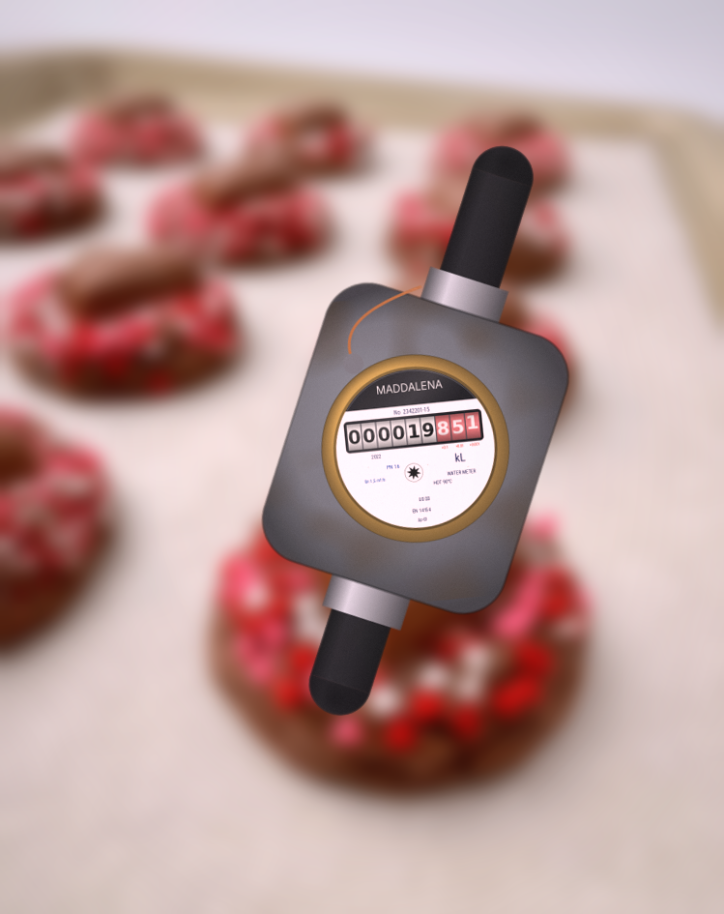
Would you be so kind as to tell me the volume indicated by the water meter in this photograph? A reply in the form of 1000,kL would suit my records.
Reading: 19.851,kL
